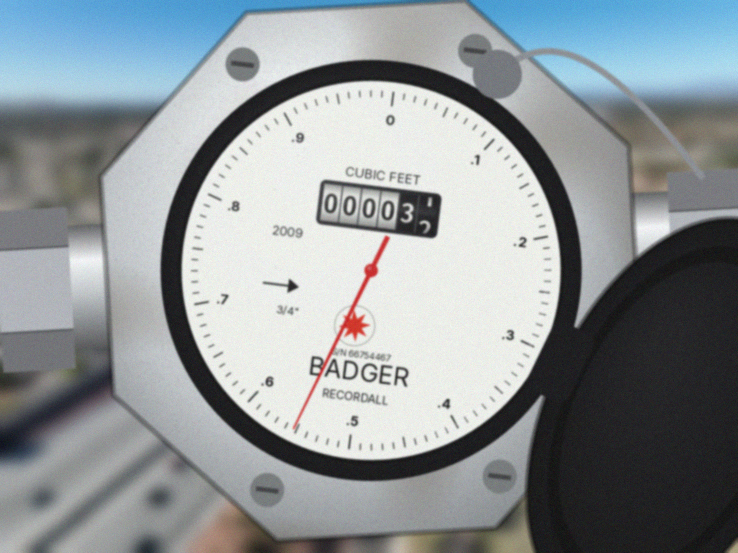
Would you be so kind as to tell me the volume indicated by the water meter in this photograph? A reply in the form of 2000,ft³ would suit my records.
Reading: 31.55,ft³
